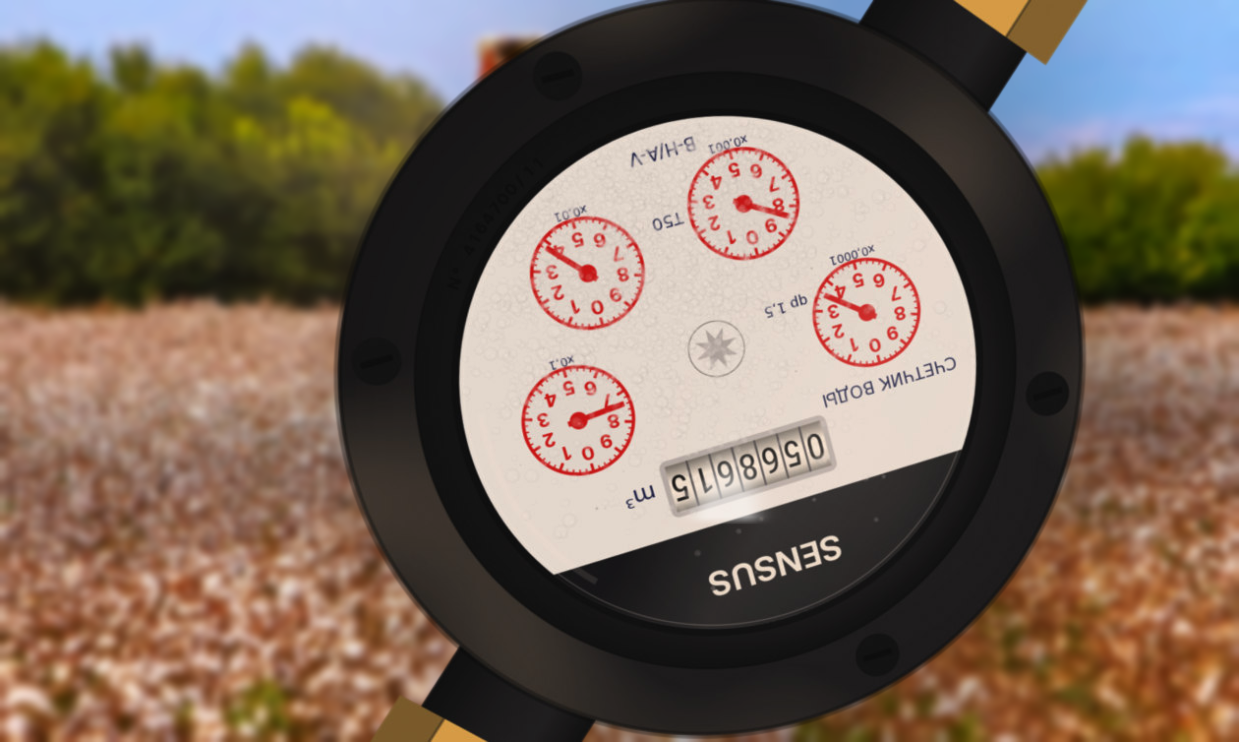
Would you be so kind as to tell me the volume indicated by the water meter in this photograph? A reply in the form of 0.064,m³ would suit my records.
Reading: 568615.7383,m³
